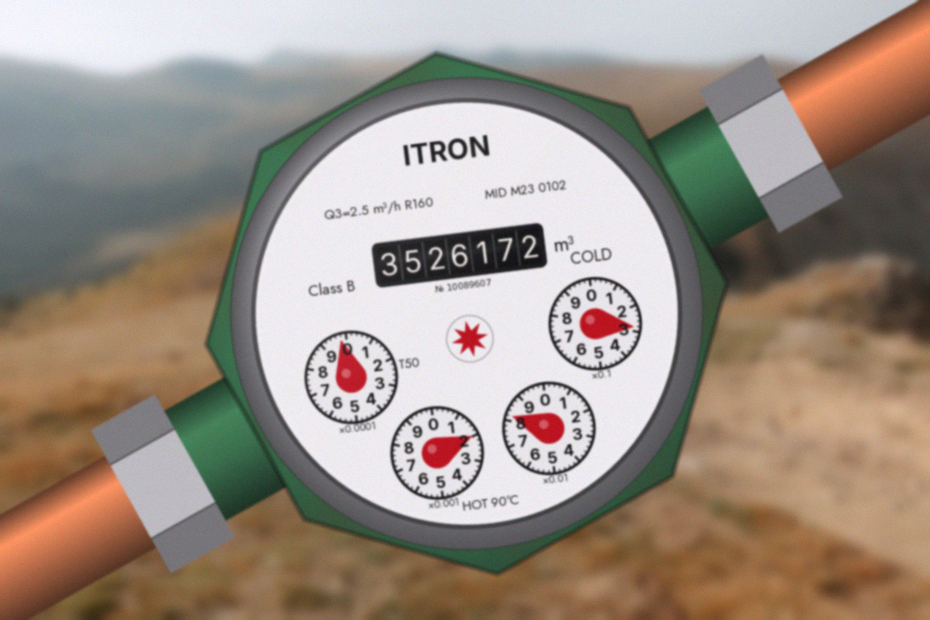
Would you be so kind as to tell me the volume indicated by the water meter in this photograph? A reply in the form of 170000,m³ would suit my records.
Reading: 3526172.2819,m³
